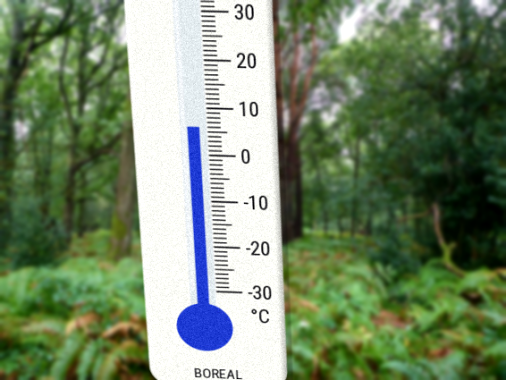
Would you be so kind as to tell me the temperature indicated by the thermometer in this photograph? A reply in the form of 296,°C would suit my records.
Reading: 6,°C
